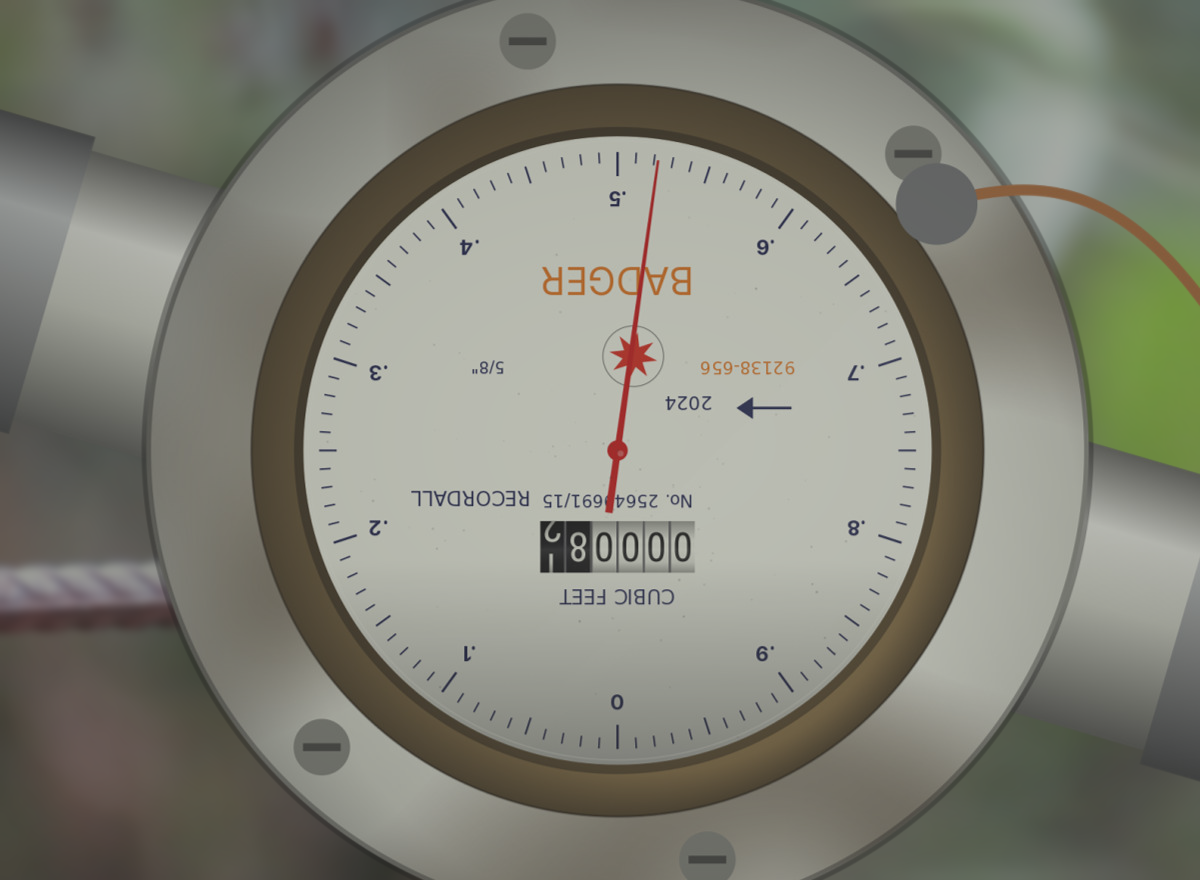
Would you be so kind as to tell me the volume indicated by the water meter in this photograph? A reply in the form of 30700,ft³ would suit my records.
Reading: 81.52,ft³
